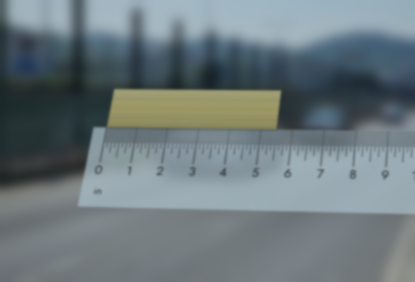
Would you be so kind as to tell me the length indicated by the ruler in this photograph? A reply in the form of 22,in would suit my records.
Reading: 5.5,in
